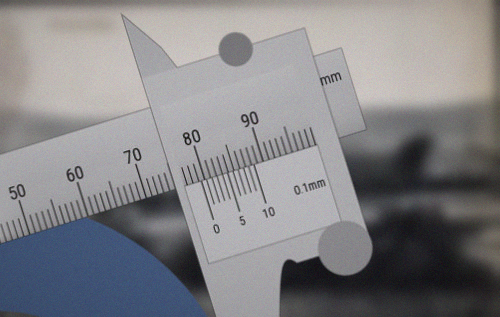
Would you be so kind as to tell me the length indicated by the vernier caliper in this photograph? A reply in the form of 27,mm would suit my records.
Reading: 79.4,mm
